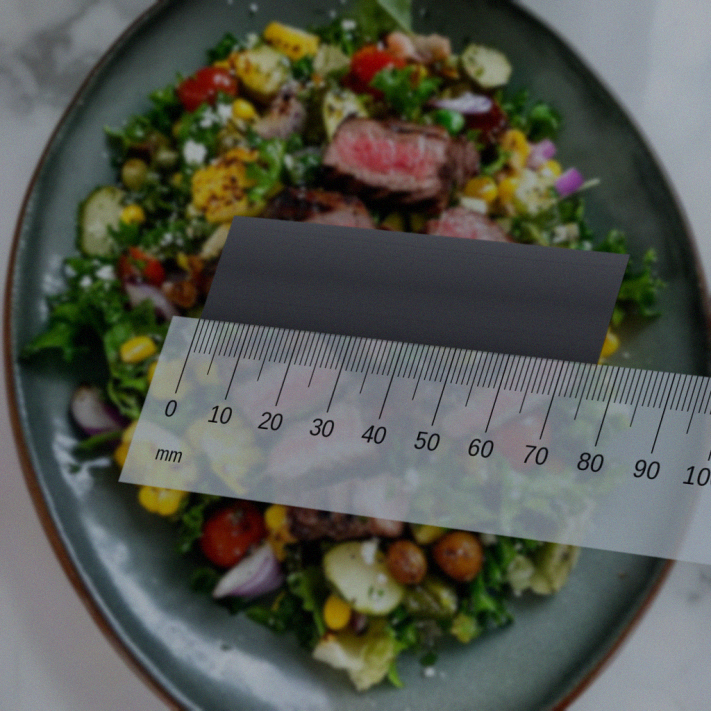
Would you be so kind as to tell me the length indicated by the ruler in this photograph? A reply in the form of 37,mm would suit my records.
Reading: 76,mm
